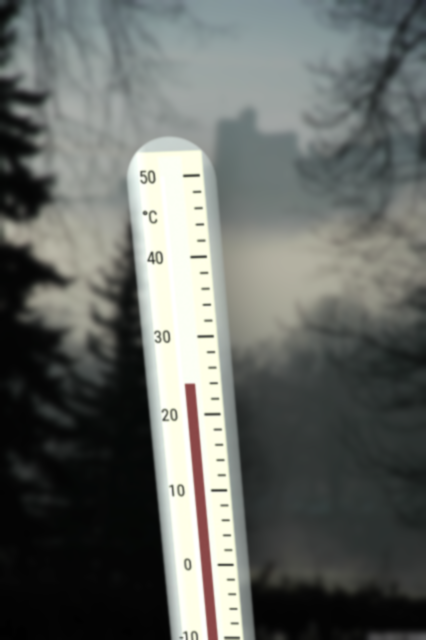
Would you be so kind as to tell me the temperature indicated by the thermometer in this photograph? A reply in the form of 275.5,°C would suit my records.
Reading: 24,°C
